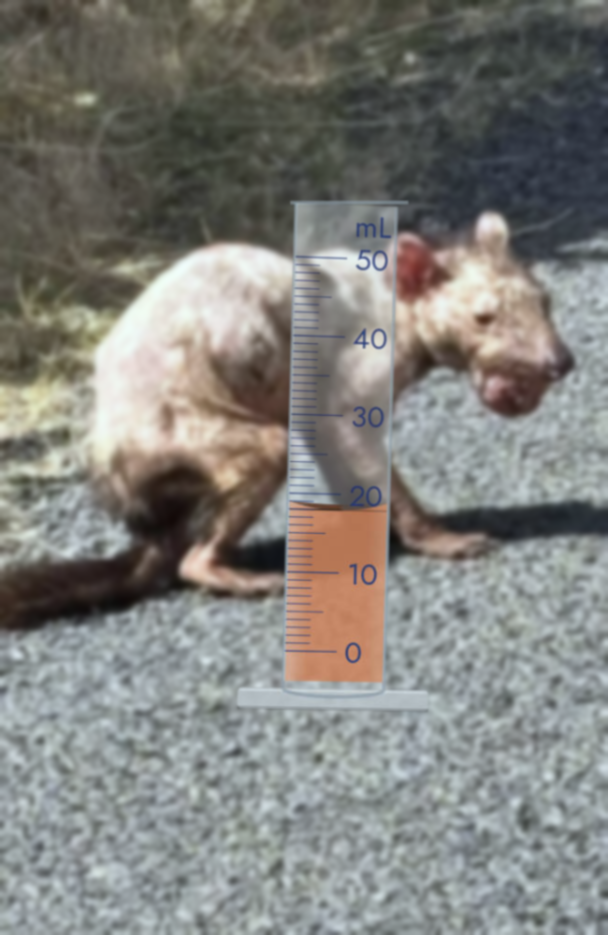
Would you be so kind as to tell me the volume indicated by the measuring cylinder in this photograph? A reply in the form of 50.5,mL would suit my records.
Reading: 18,mL
